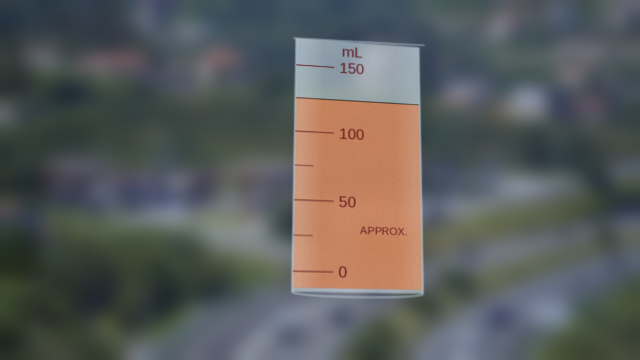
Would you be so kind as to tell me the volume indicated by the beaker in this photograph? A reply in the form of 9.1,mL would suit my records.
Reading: 125,mL
